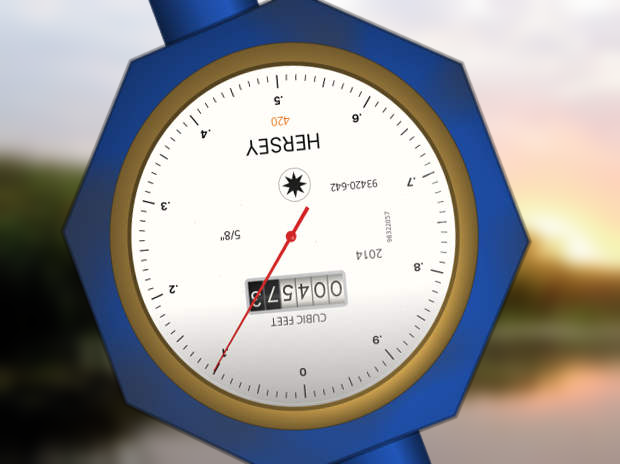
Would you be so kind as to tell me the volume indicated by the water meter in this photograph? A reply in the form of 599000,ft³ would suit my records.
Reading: 4573.10,ft³
